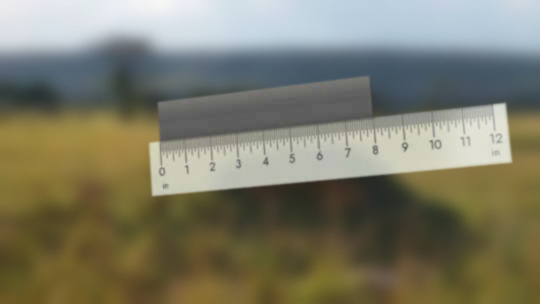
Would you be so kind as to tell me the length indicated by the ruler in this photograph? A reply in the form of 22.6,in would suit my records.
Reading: 8,in
